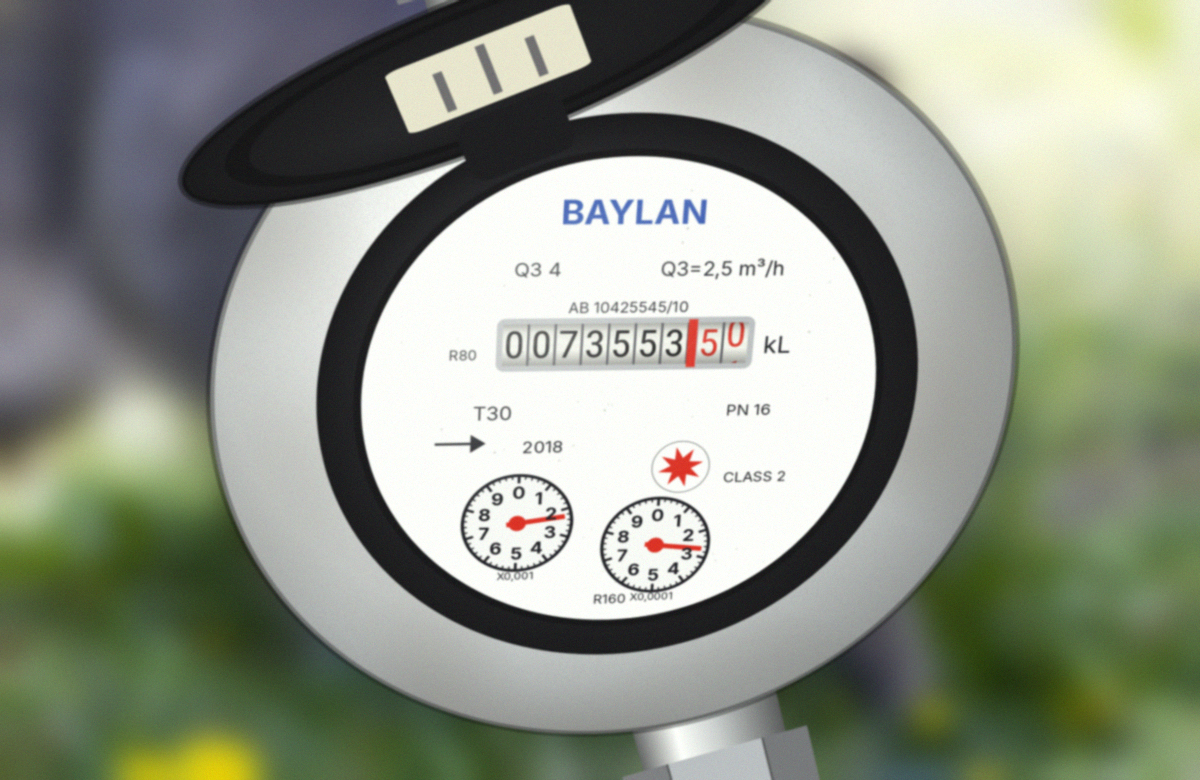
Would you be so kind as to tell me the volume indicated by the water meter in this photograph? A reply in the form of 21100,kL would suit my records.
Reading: 73553.5022,kL
